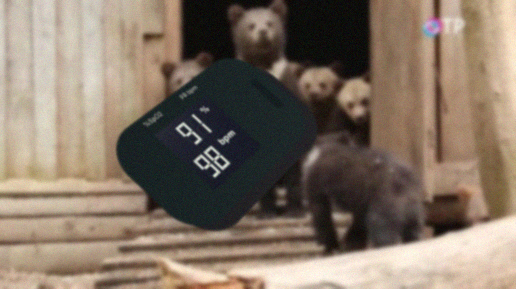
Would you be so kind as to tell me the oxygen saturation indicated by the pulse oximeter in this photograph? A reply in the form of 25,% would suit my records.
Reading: 91,%
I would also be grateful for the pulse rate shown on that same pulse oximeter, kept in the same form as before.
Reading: 98,bpm
